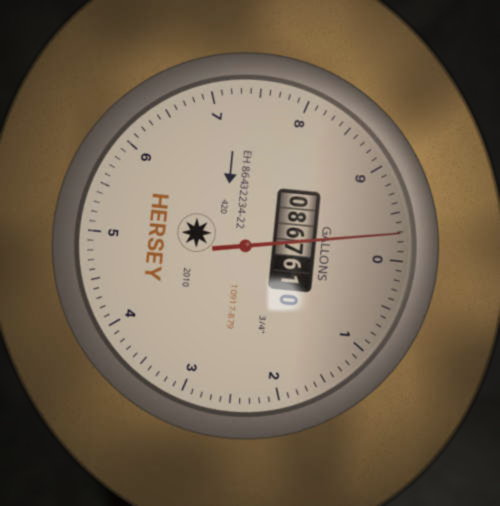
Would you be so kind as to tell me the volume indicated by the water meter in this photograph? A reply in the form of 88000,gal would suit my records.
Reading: 867609.7,gal
